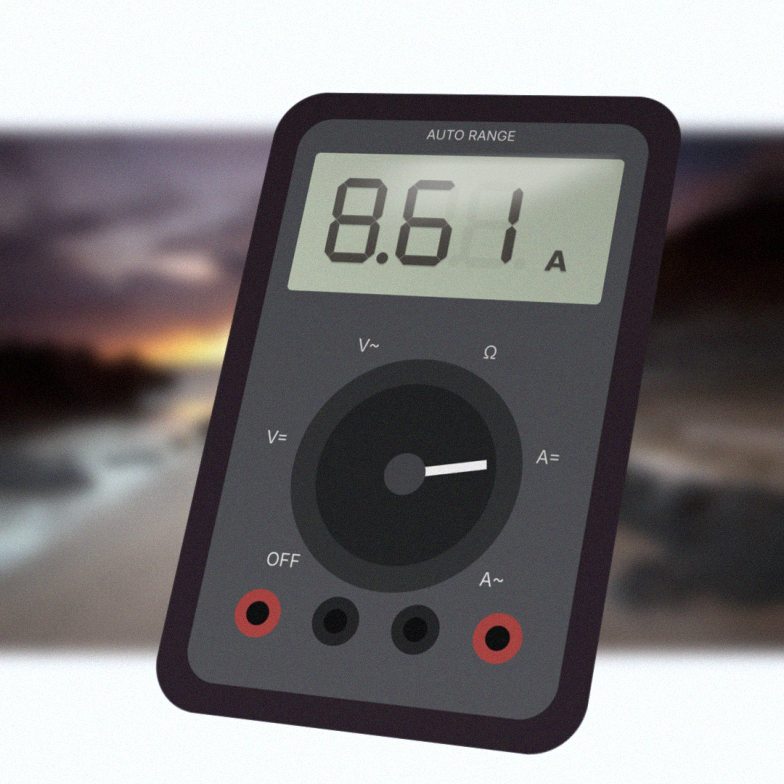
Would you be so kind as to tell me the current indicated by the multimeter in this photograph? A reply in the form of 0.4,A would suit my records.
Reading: 8.61,A
